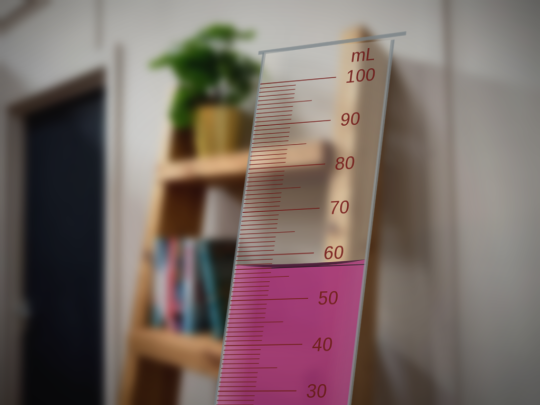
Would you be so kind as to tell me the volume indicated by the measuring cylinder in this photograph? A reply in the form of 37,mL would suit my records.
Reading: 57,mL
